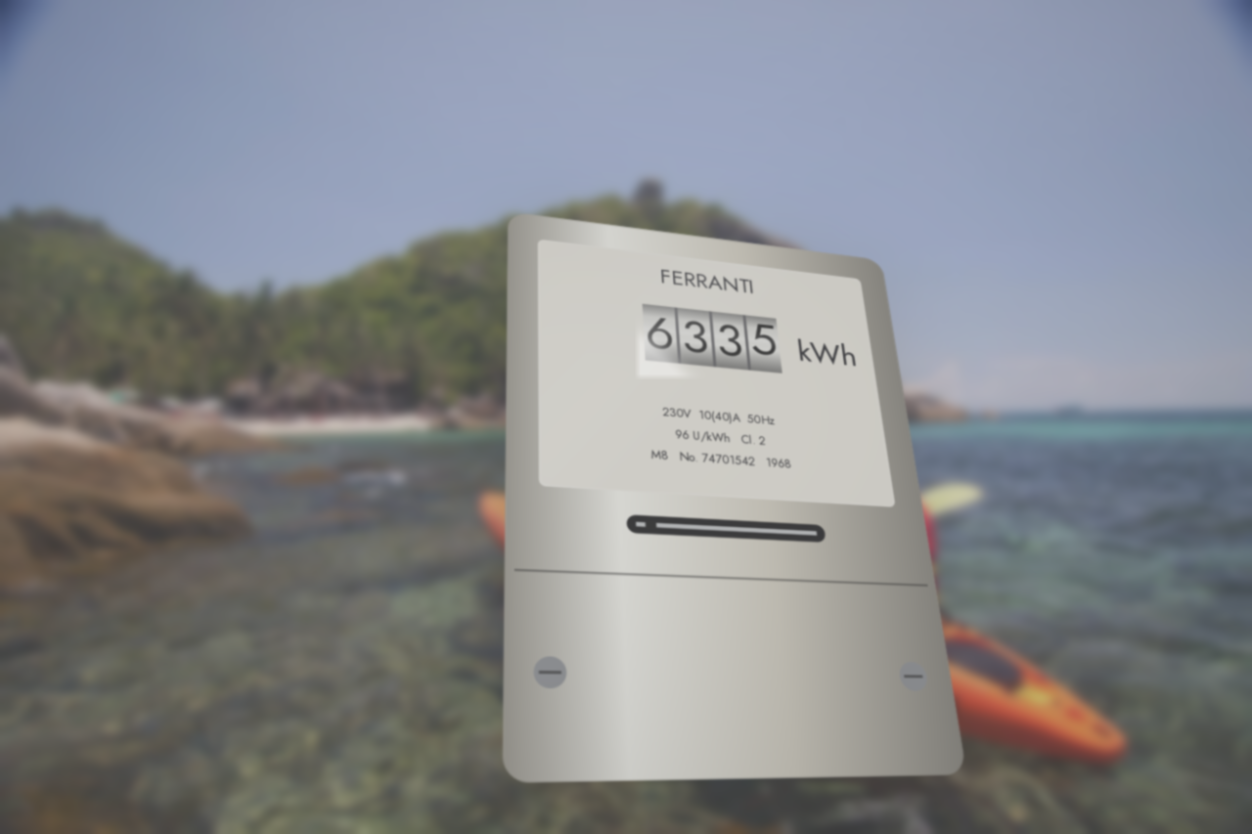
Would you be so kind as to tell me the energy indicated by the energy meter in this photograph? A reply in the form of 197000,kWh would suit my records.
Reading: 6335,kWh
